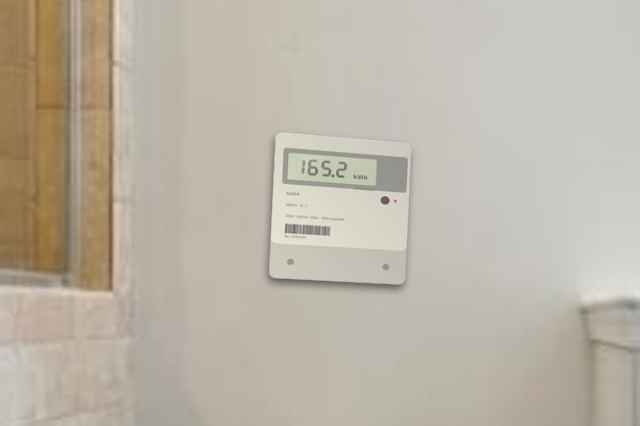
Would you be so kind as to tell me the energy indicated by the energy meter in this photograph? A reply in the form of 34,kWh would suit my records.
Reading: 165.2,kWh
